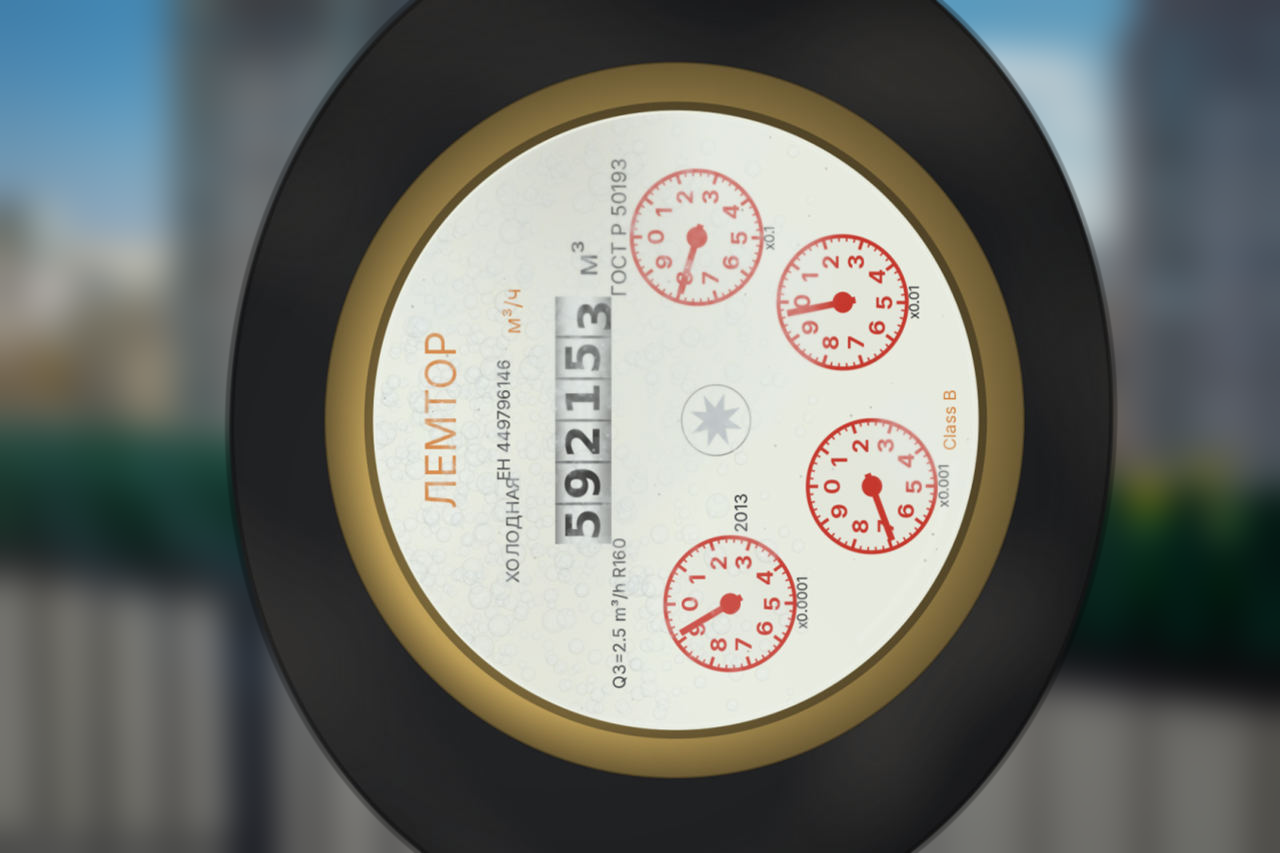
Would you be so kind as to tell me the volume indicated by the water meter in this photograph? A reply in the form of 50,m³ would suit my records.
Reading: 592152.7969,m³
